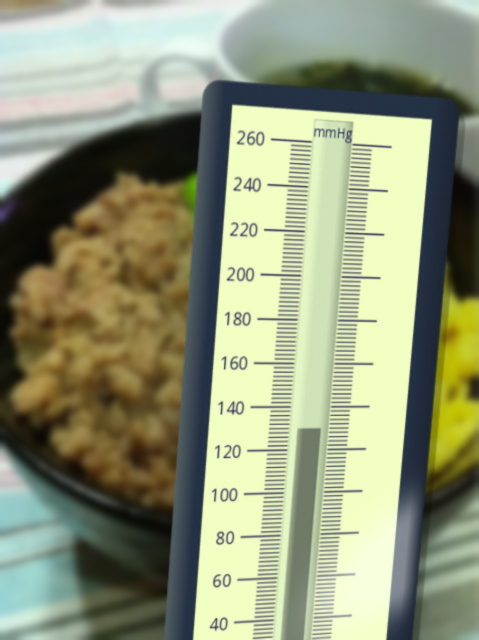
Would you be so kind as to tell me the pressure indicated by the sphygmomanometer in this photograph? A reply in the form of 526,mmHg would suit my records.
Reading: 130,mmHg
